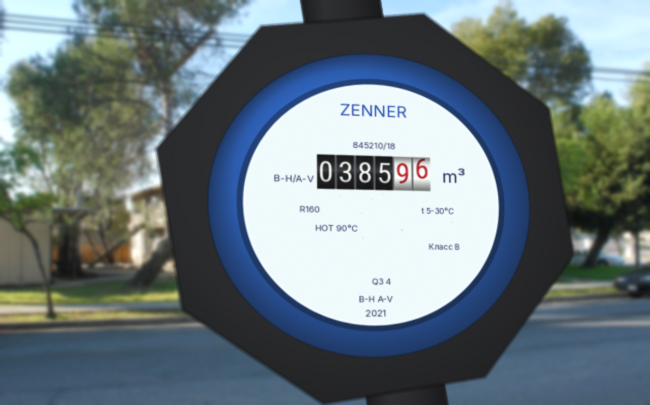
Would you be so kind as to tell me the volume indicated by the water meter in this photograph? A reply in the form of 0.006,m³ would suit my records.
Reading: 385.96,m³
